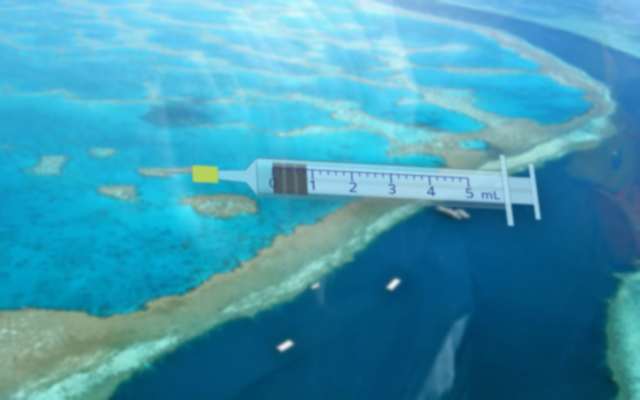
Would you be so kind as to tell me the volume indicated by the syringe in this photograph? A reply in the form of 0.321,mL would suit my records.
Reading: 0,mL
